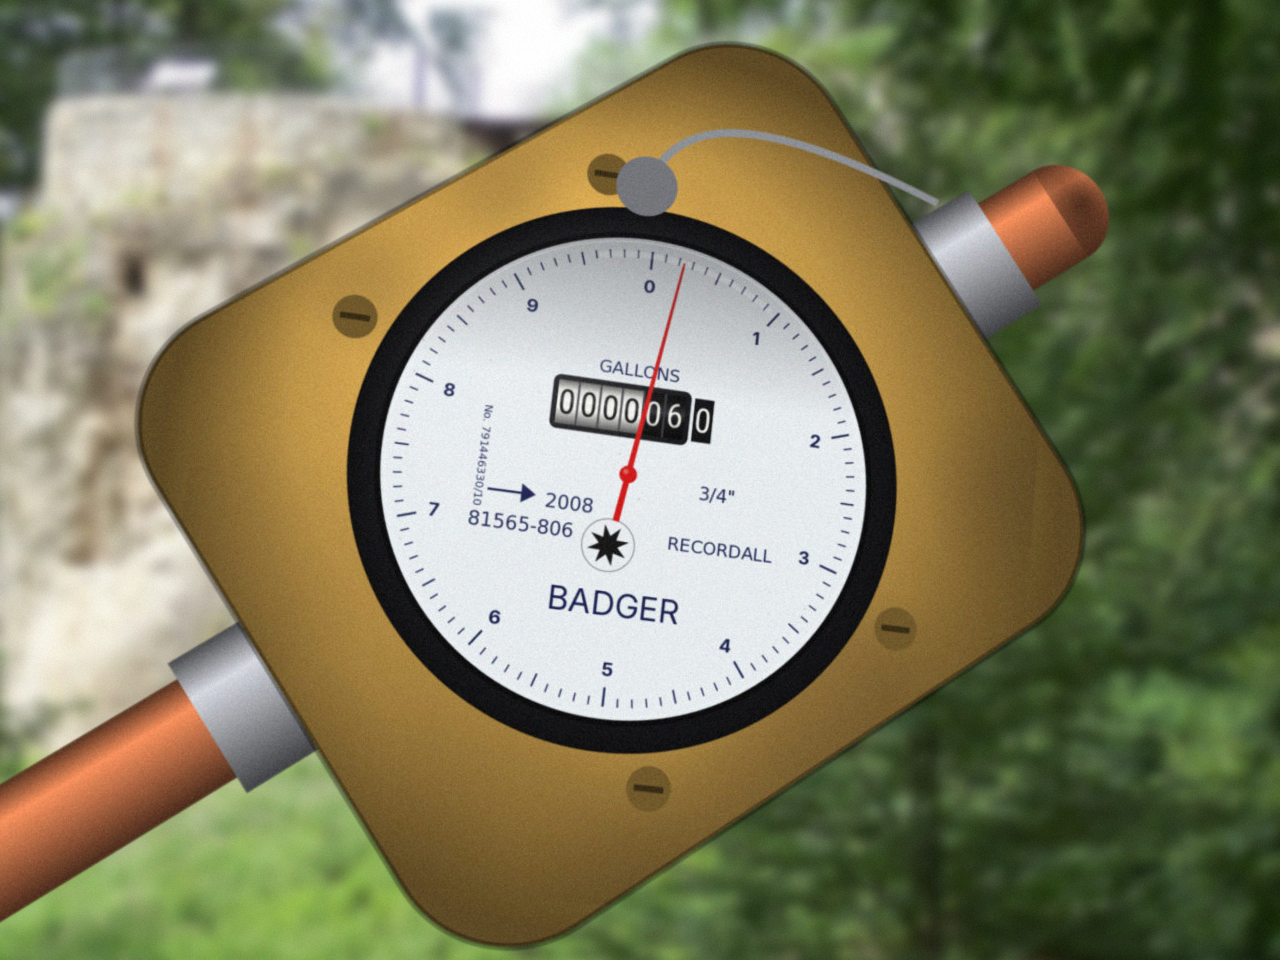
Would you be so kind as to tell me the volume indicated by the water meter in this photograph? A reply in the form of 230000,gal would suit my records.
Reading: 60.2,gal
